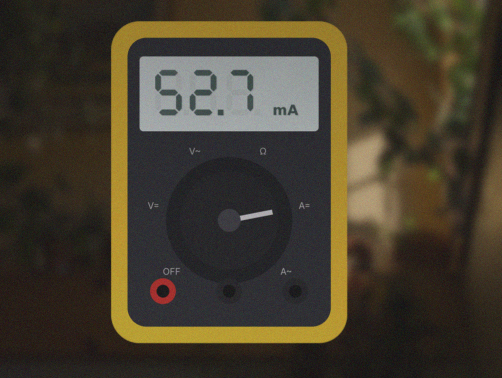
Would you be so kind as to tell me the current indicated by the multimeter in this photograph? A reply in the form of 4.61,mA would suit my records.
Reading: 52.7,mA
